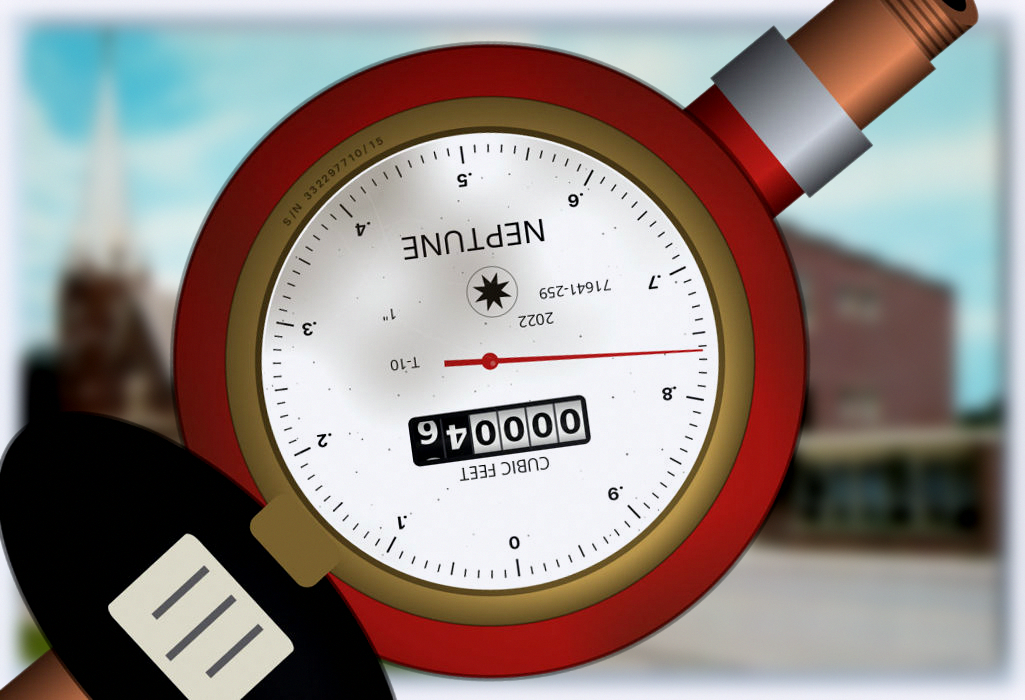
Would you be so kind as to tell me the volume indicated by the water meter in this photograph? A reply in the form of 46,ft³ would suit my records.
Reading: 45.76,ft³
